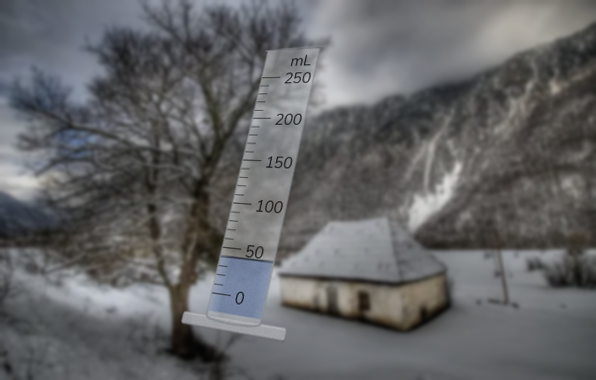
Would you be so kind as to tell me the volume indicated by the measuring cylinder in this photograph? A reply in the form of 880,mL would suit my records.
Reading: 40,mL
